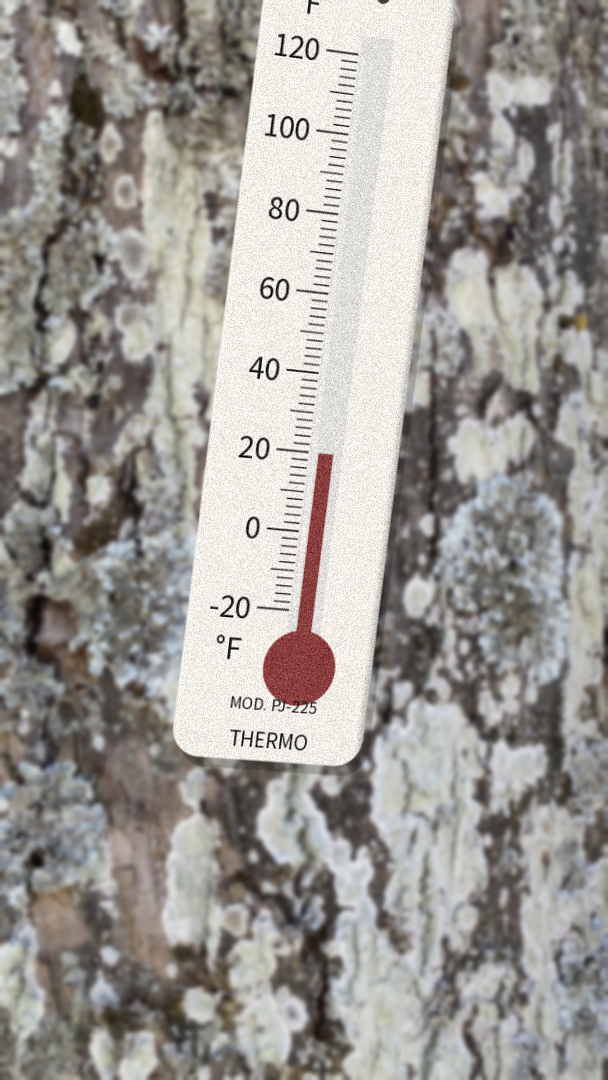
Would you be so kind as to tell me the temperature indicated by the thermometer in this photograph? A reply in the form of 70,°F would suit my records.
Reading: 20,°F
